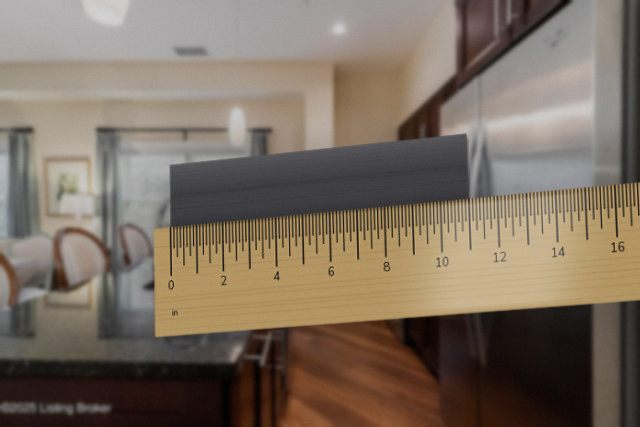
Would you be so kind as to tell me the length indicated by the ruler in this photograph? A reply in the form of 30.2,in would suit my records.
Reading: 11,in
